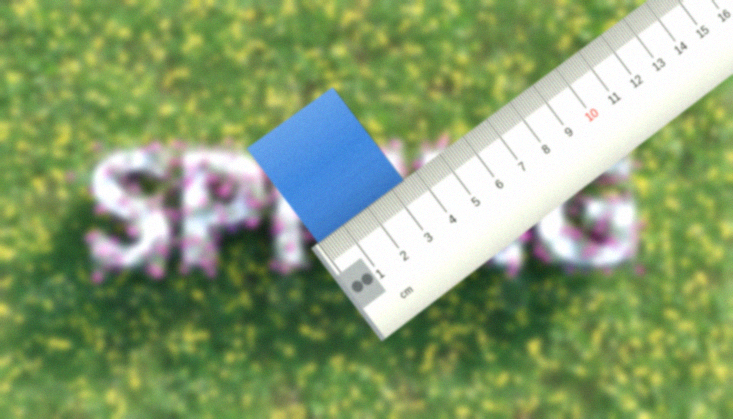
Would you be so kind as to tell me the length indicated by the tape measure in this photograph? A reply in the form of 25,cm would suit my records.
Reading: 3.5,cm
